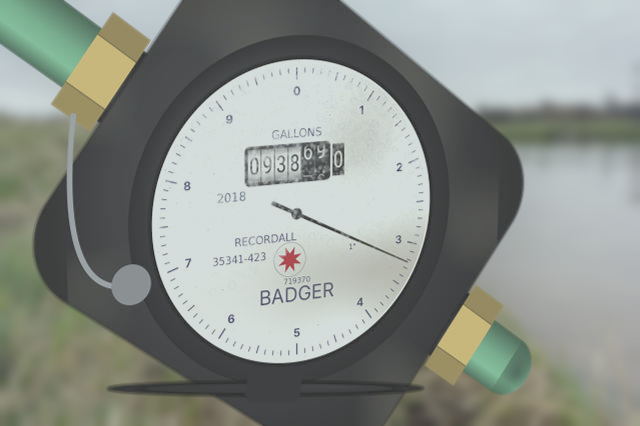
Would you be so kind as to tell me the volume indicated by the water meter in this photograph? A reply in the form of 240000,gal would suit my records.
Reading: 938693.2,gal
